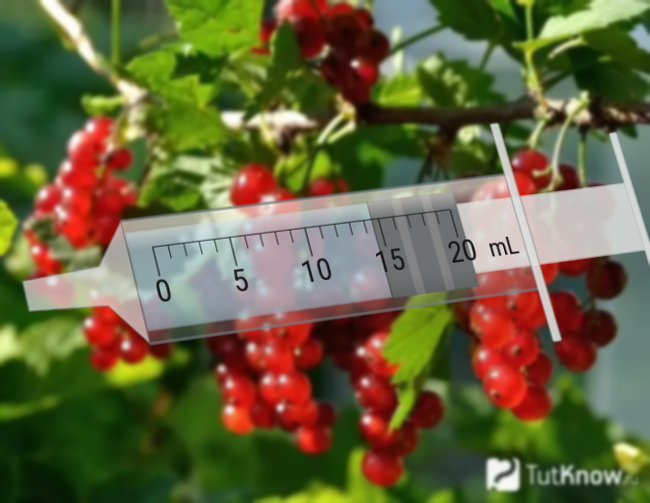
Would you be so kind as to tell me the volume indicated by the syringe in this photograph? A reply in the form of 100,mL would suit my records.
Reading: 14.5,mL
